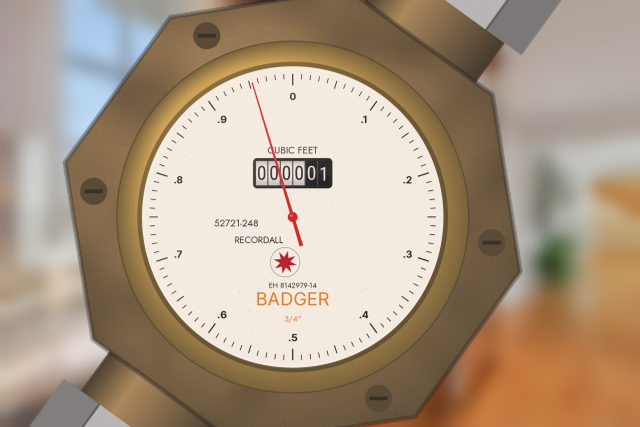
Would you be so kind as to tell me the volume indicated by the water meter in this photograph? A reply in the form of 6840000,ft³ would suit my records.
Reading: 0.95,ft³
